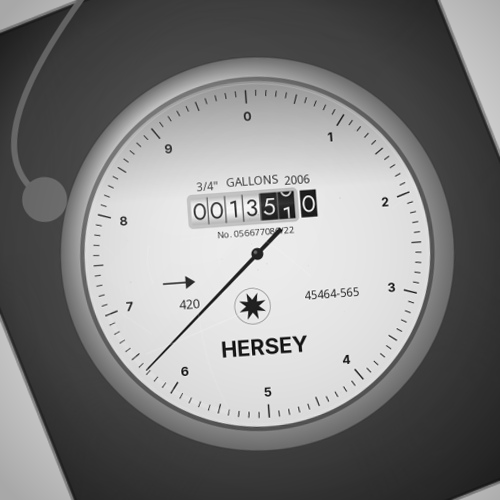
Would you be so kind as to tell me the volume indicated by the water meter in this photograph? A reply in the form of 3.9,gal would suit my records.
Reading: 13506.3,gal
